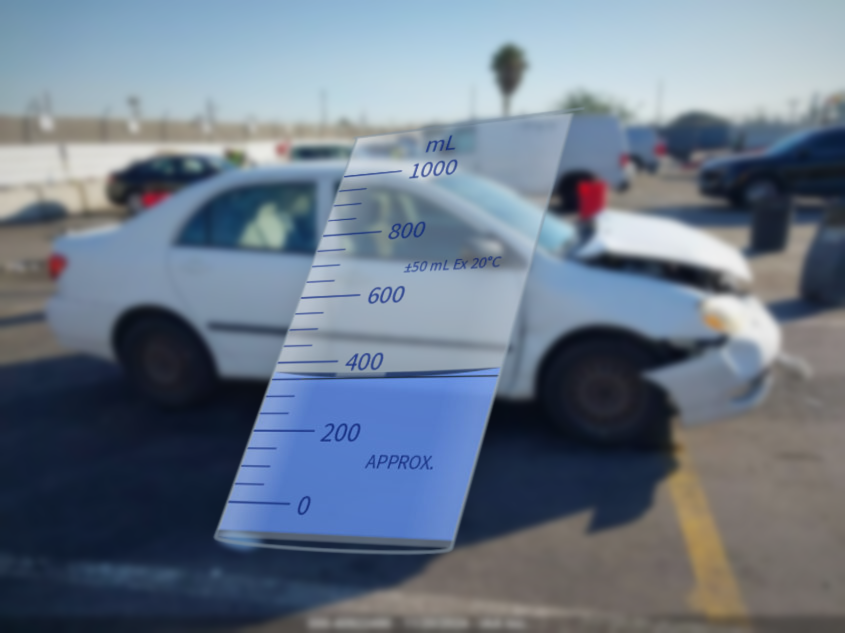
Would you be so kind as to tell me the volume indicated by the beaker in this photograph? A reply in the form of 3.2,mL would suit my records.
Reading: 350,mL
